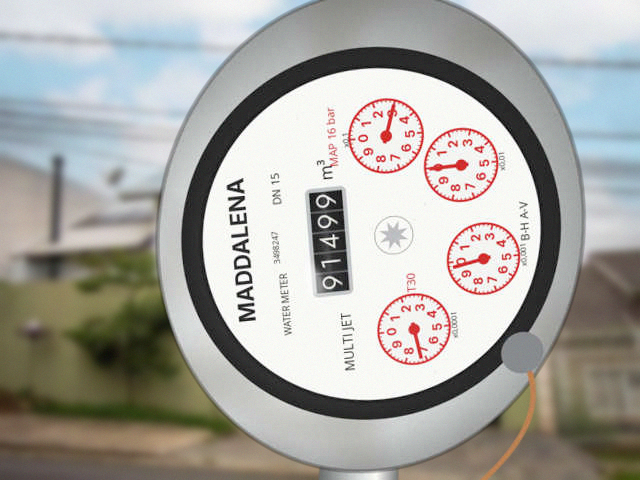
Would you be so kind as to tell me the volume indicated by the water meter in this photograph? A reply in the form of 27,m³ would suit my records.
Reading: 91499.2997,m³
